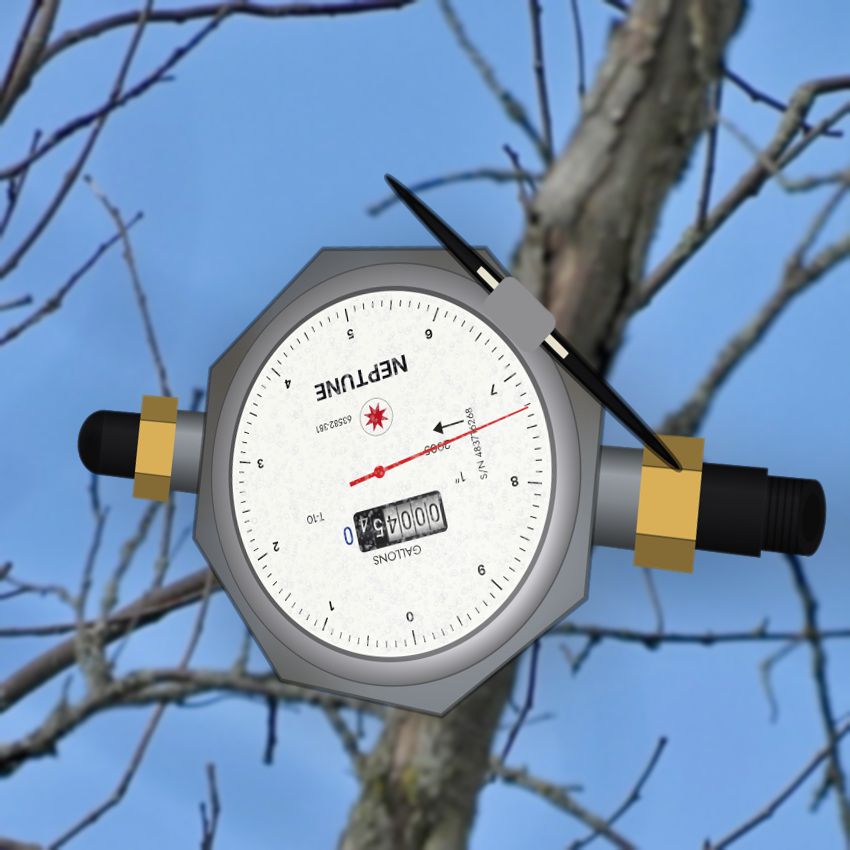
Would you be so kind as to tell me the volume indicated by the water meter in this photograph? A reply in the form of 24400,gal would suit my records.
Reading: 4537.3,gal
